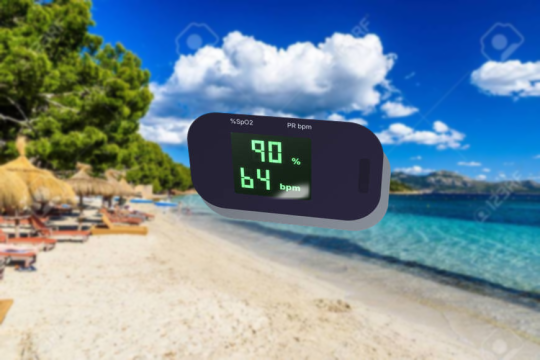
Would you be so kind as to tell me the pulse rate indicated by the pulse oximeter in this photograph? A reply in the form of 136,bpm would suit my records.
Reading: 64,bpm
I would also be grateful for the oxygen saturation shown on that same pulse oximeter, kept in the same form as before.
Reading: 90,%
